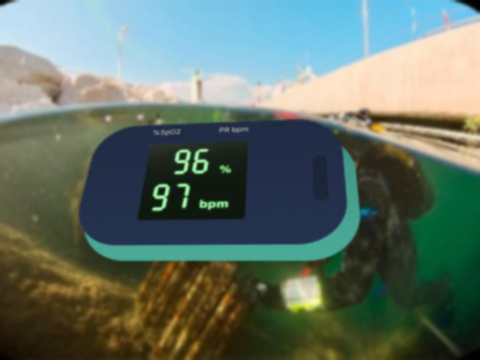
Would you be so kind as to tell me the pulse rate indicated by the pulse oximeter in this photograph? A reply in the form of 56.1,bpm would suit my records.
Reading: 97,bpm
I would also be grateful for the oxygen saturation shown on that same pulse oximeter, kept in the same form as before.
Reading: 96,%
